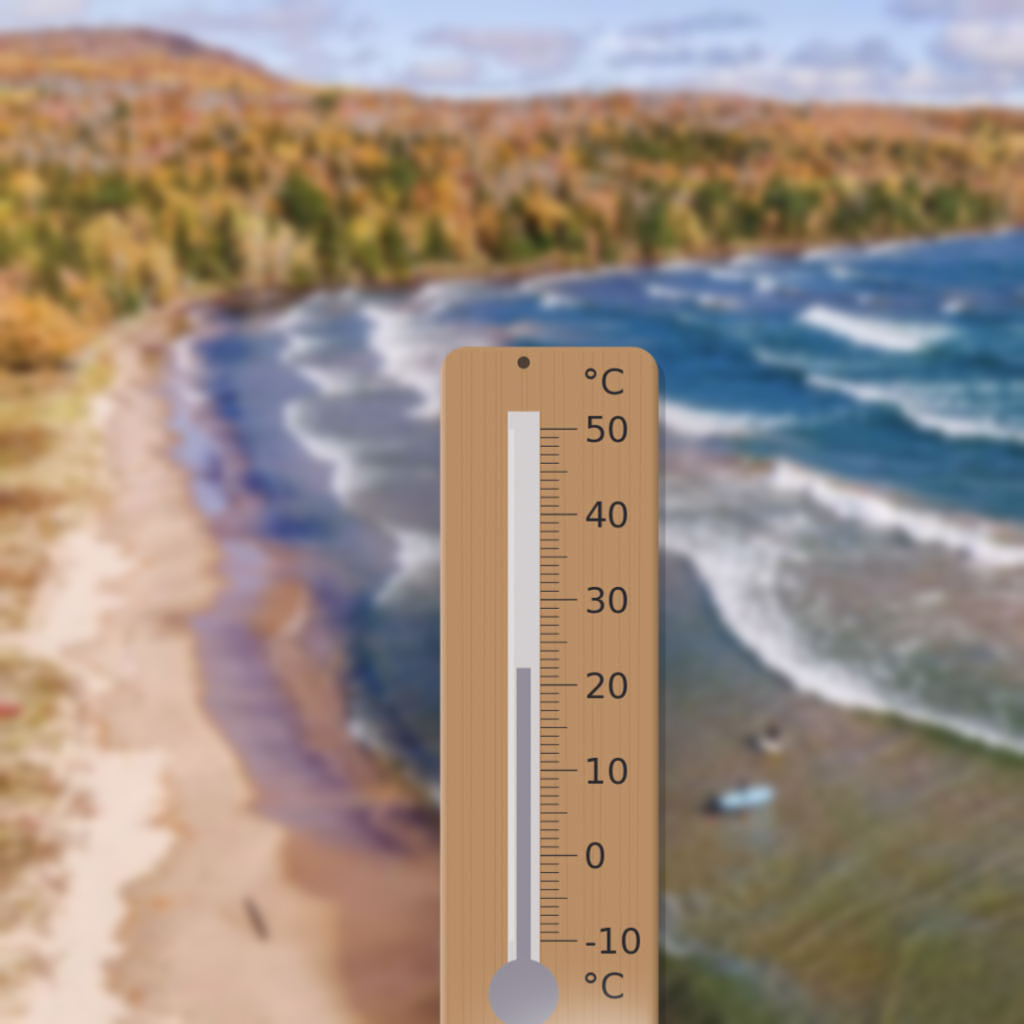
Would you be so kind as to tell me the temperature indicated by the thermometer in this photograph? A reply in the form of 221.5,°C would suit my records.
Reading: 22,°C
